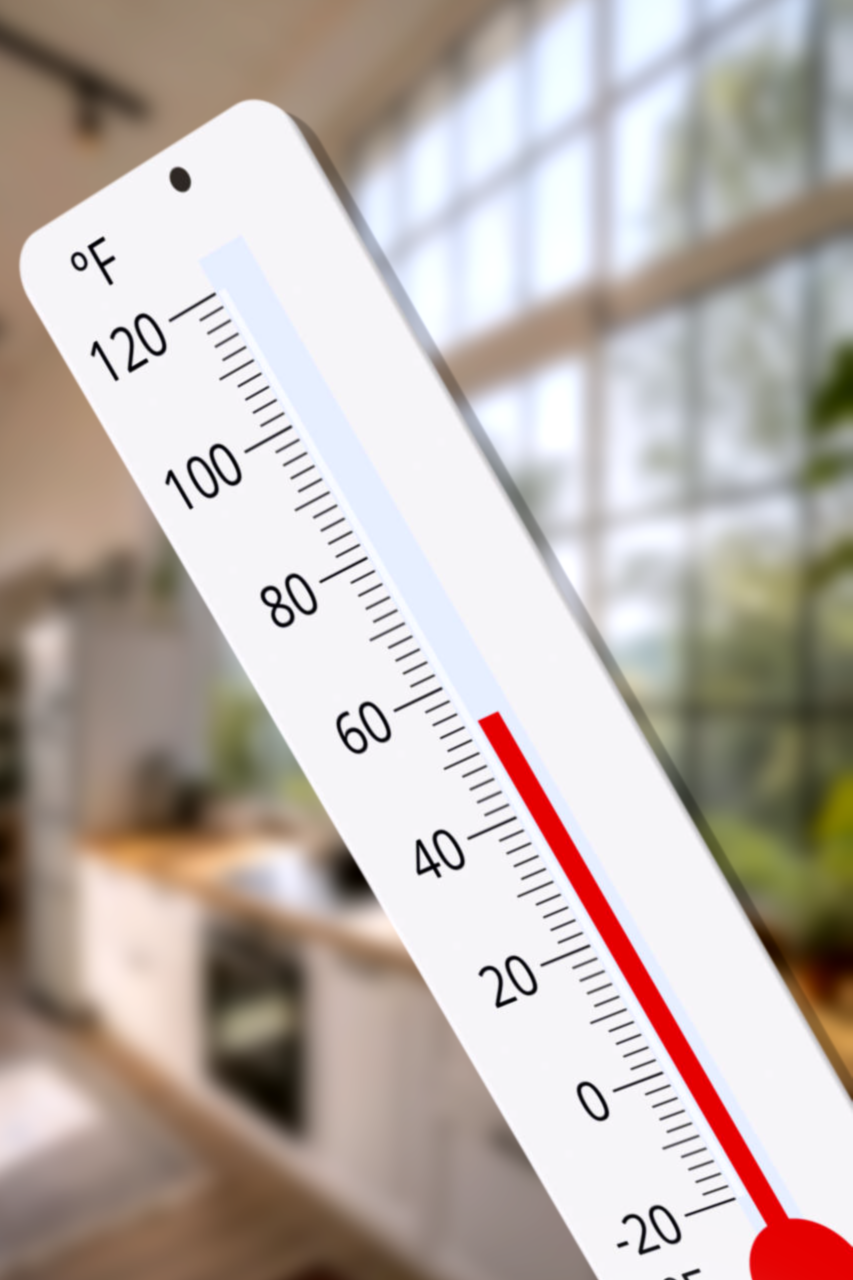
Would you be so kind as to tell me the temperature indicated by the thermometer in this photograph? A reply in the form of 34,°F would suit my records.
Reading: 54,°F
